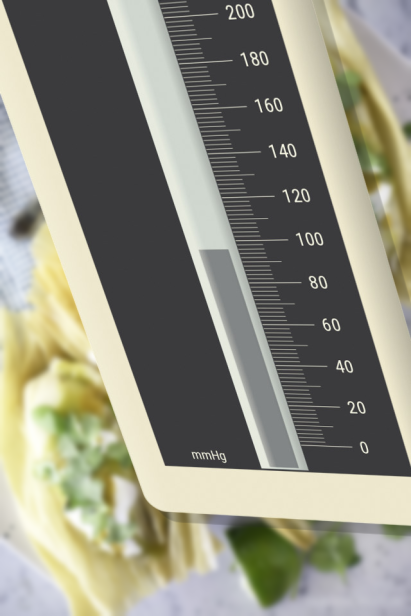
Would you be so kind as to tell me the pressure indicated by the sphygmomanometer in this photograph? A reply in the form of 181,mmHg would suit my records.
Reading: 96,mmHg
